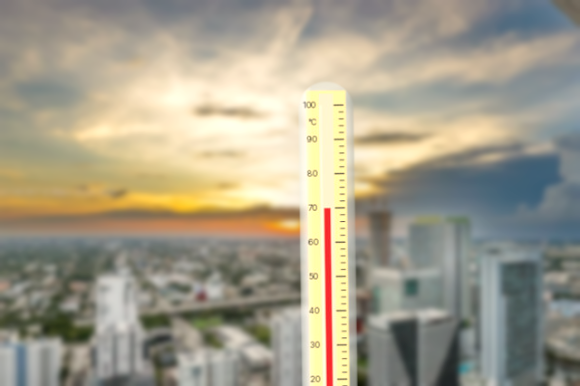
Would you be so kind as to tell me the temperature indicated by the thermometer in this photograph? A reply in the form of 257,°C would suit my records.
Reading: 70,°C
